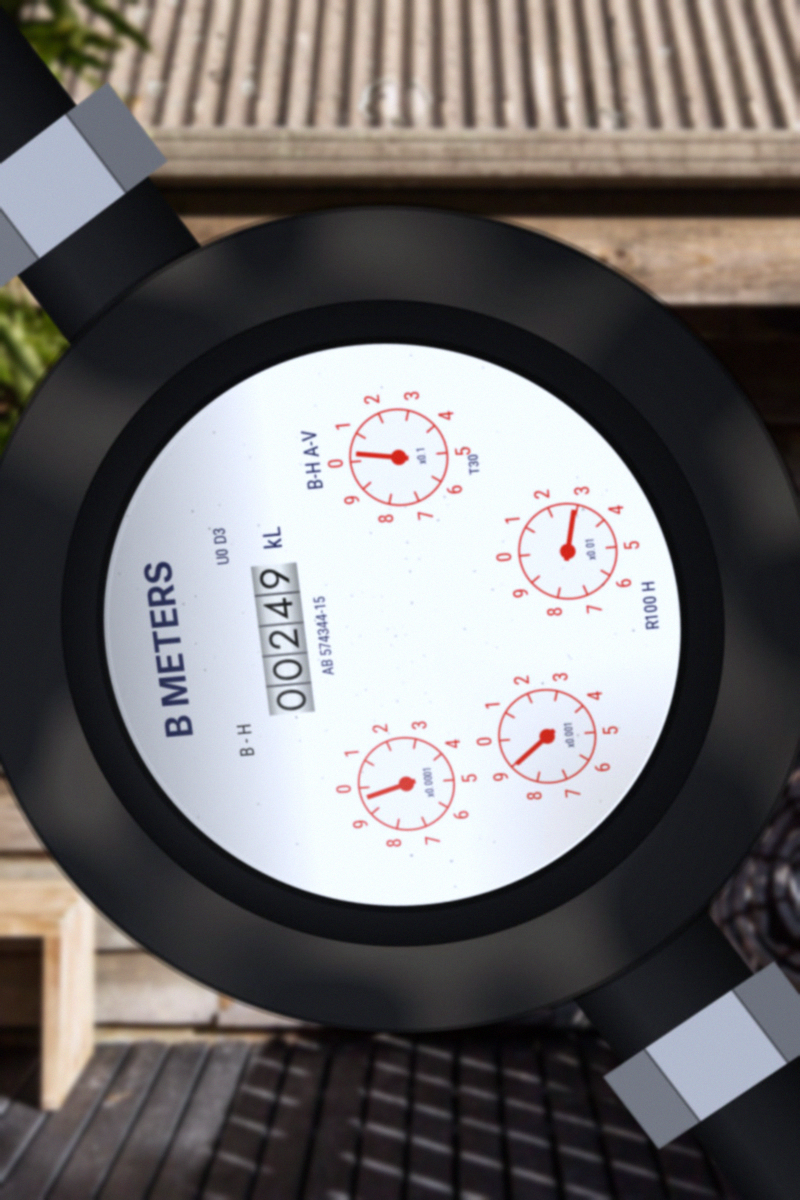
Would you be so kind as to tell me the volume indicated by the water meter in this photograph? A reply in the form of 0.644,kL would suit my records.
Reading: 249.0289,kL
